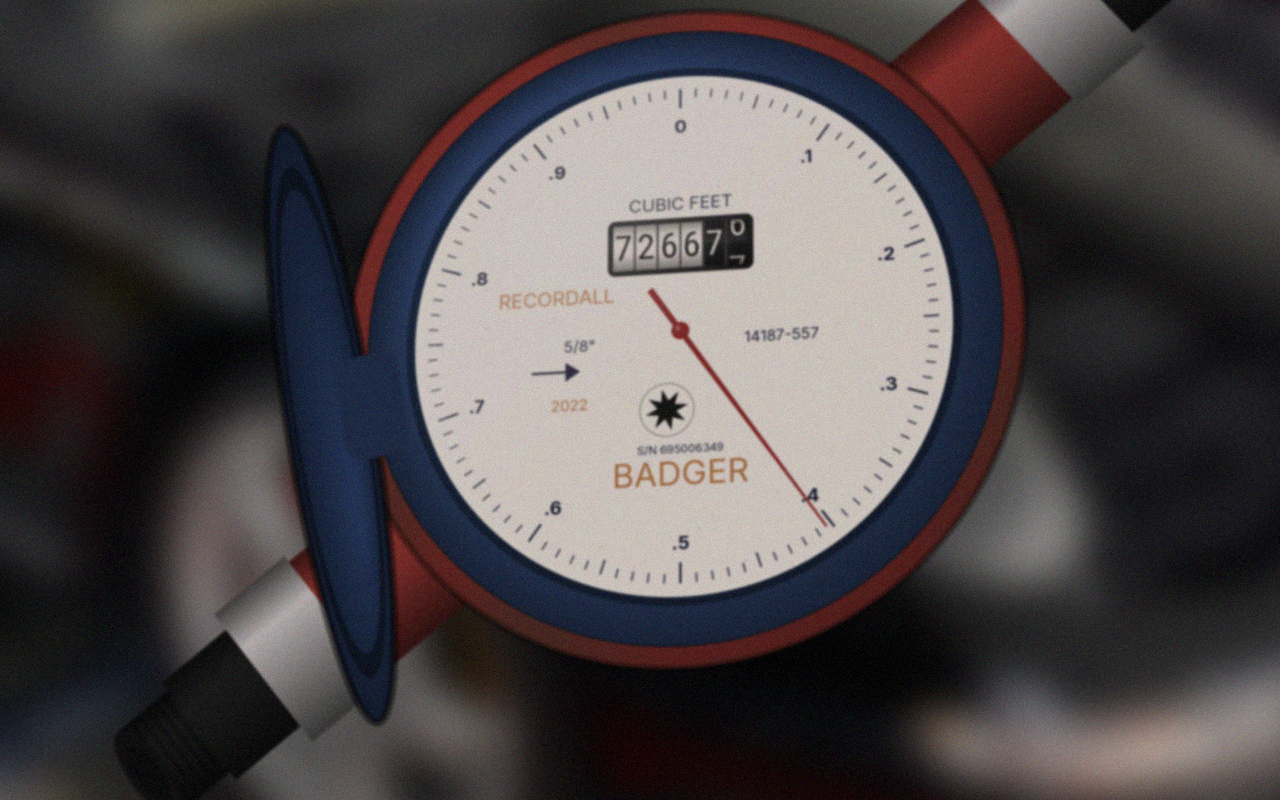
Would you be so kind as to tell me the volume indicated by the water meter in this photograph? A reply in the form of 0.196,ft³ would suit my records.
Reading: 726676.40,ft³
